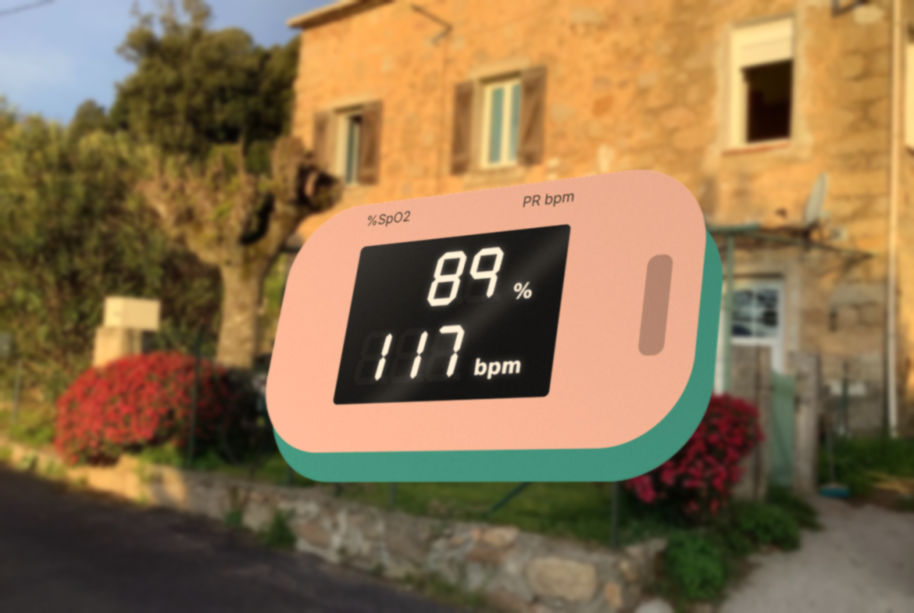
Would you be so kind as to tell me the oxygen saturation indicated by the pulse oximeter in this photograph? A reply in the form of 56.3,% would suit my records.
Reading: 89,%
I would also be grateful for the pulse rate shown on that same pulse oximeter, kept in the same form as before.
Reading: 117,bpm
